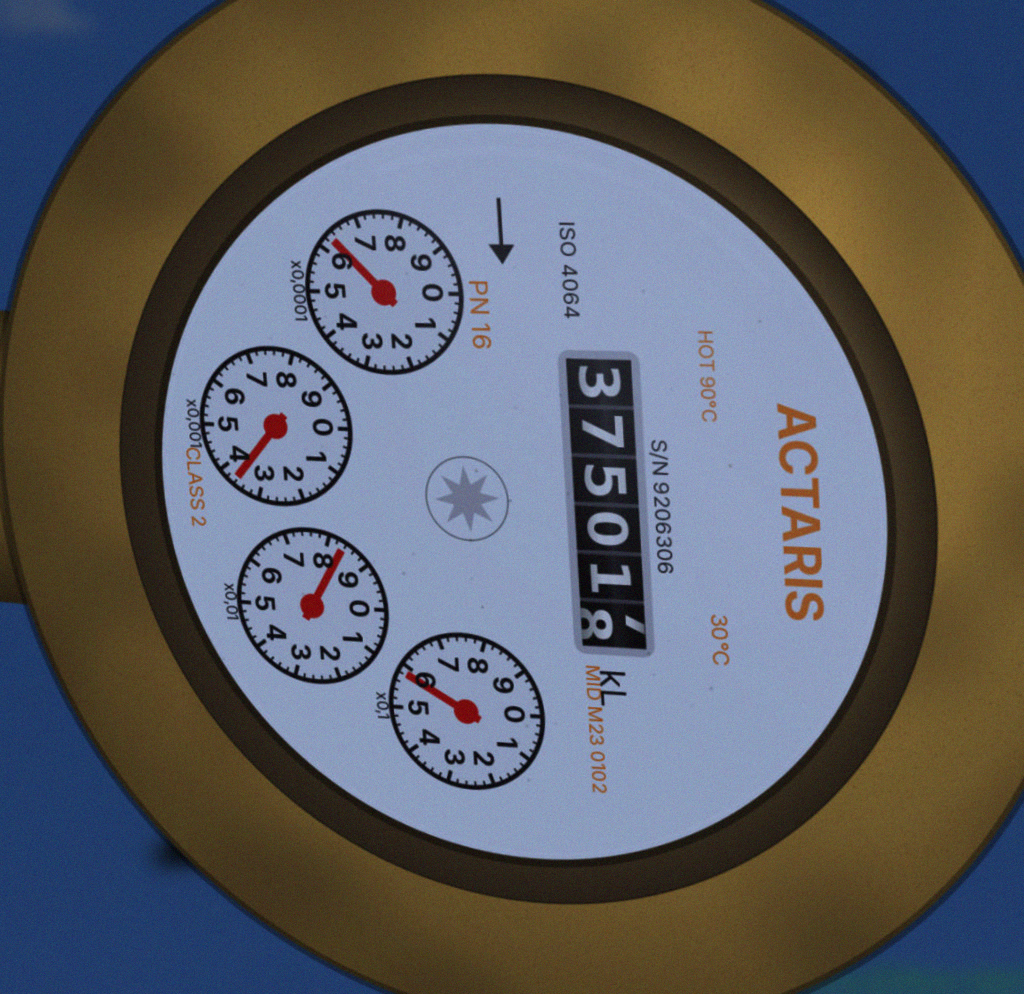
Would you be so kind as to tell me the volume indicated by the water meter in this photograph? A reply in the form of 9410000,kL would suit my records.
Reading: 375017.5836,kL
